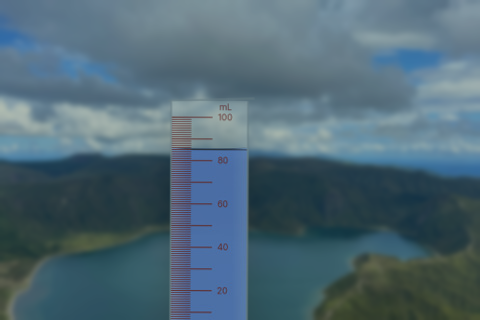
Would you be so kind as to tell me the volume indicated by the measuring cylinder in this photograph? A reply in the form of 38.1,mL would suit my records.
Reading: 85,mL
